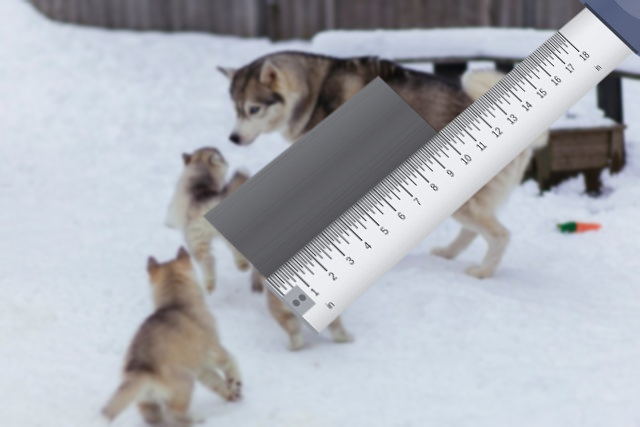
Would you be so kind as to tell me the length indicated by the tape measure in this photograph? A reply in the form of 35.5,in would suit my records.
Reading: 10,in
